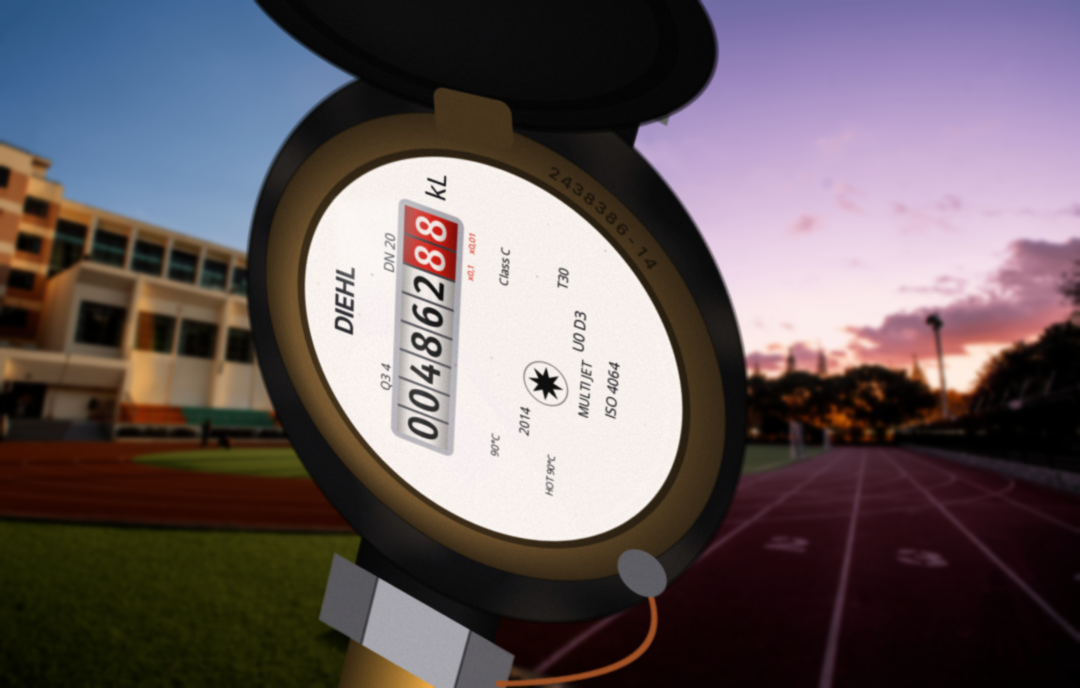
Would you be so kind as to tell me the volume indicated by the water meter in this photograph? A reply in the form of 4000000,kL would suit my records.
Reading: 4862.88,kL
